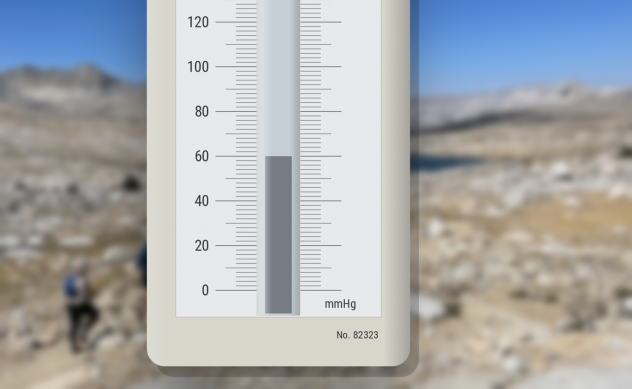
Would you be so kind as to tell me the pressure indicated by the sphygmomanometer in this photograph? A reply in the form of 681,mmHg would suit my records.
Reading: 60,mmHg
